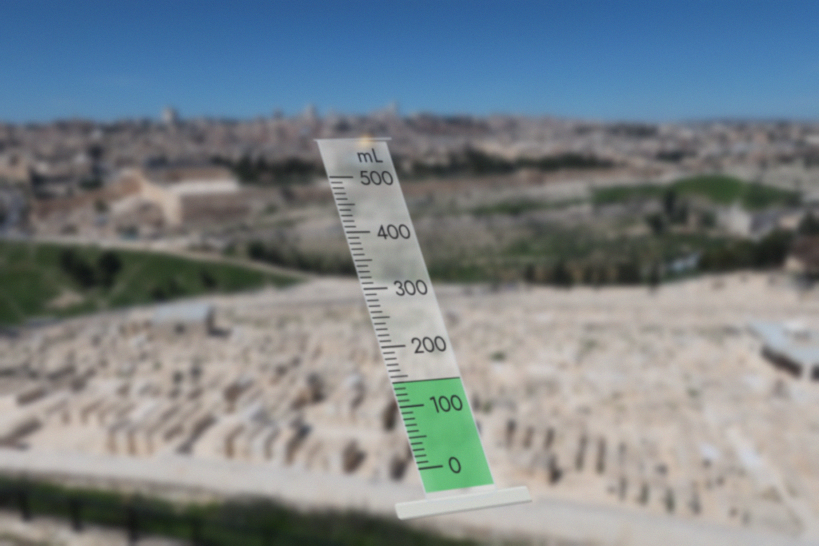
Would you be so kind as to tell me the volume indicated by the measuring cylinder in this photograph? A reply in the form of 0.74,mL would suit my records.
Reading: 140,mL
